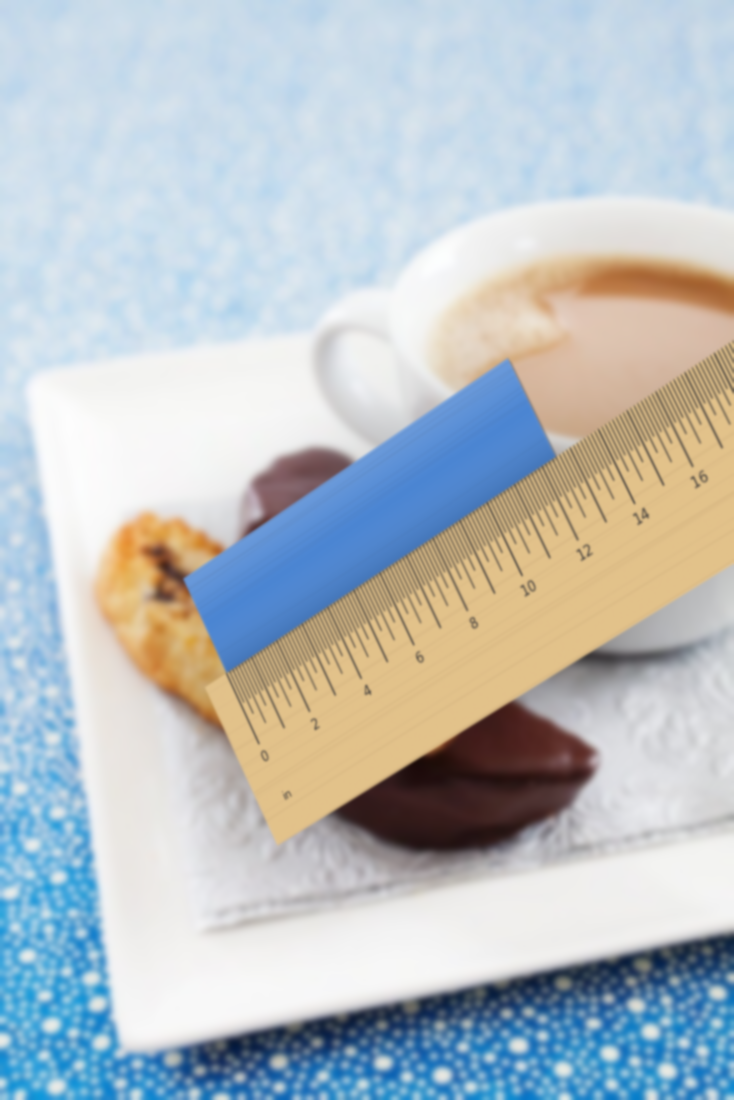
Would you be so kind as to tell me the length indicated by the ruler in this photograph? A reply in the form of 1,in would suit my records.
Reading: 12.5,in
